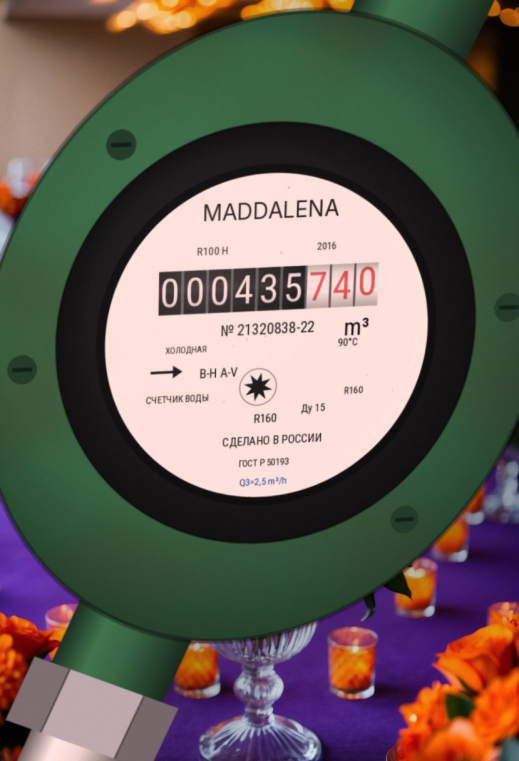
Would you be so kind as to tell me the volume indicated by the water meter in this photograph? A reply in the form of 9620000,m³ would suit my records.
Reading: 435.740,m³
